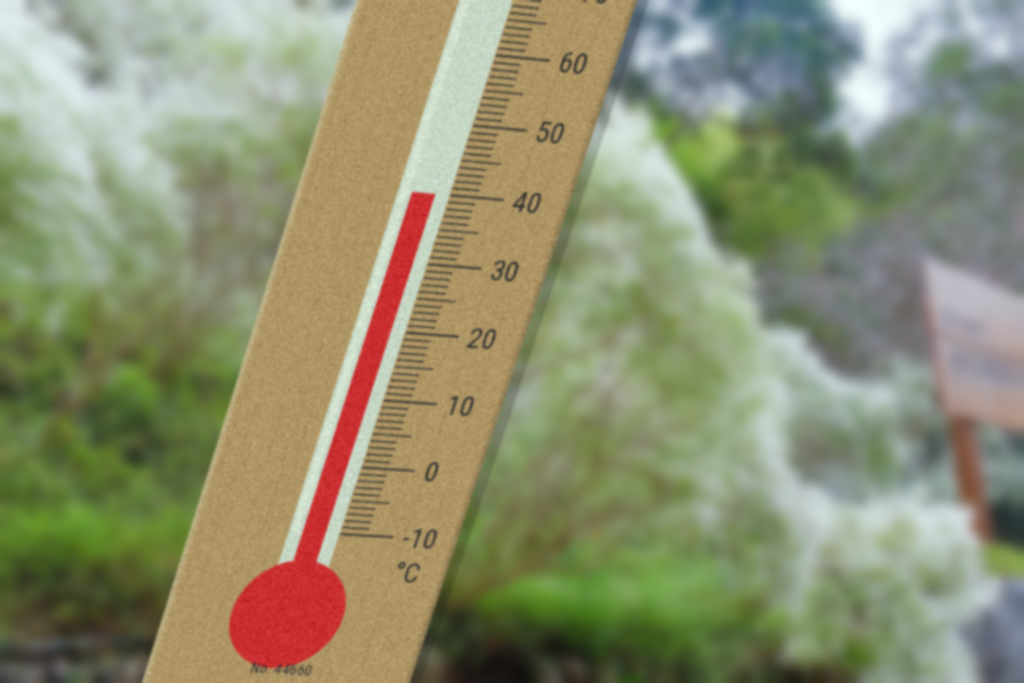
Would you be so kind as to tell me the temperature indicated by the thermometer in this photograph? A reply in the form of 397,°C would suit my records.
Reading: 40,°C
